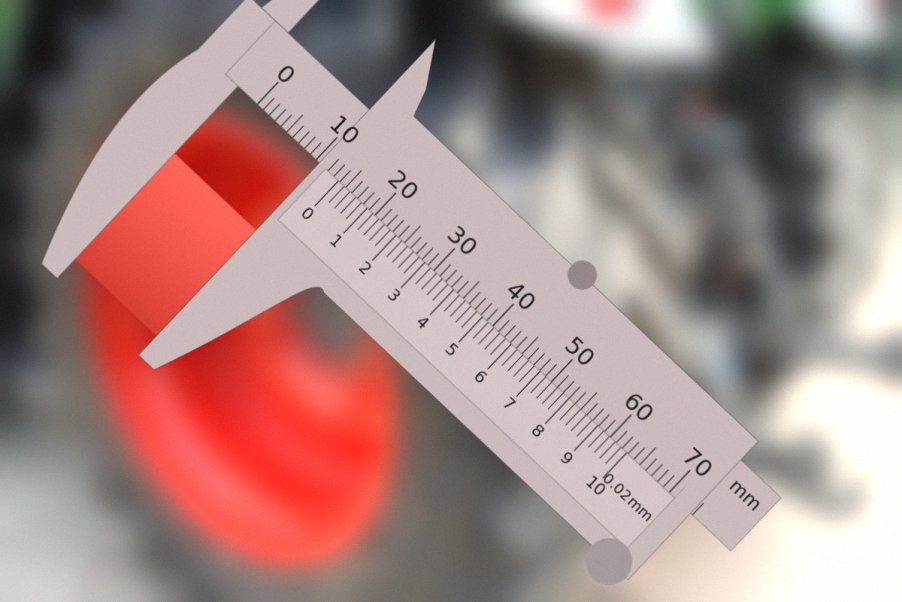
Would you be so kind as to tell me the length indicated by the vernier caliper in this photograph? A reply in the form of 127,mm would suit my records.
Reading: 13.8,mm
